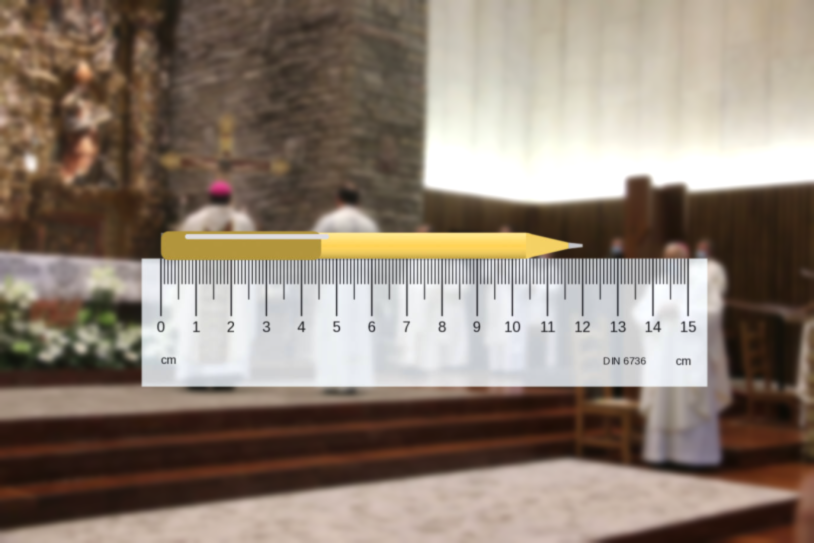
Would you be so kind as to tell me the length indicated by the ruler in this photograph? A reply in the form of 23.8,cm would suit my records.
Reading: 12,cm
